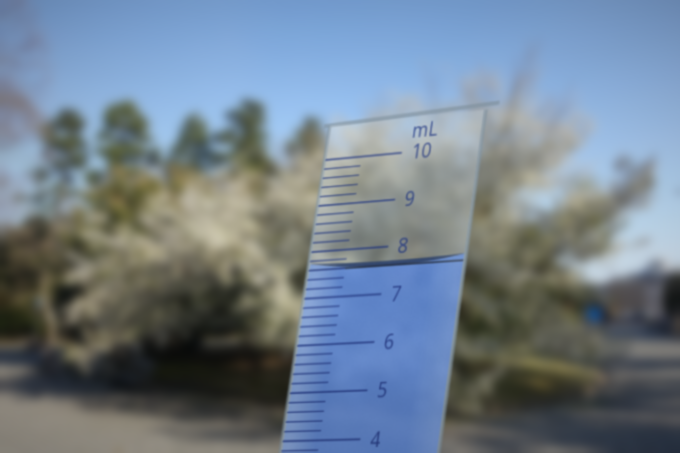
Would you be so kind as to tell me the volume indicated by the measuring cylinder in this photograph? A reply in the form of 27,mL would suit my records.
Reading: 7.6,mL
